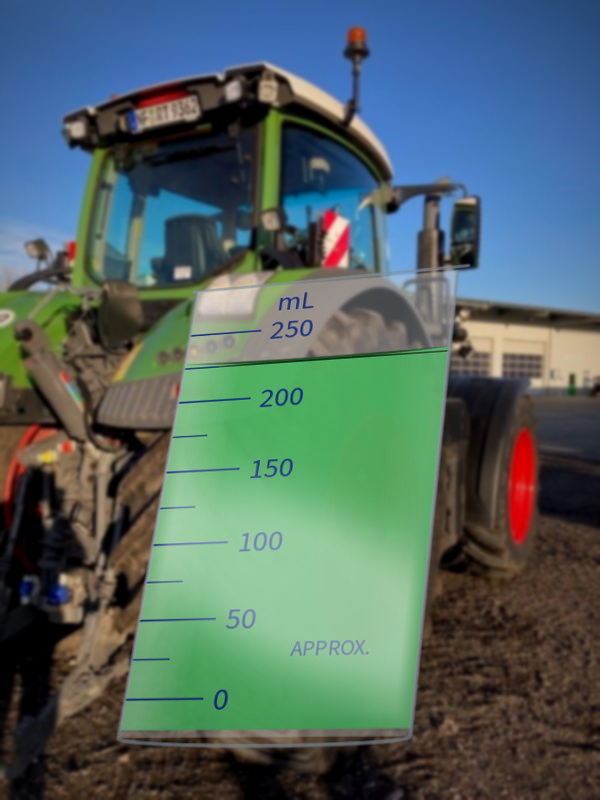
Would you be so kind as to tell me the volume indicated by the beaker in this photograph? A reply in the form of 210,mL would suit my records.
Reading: 225,mL
